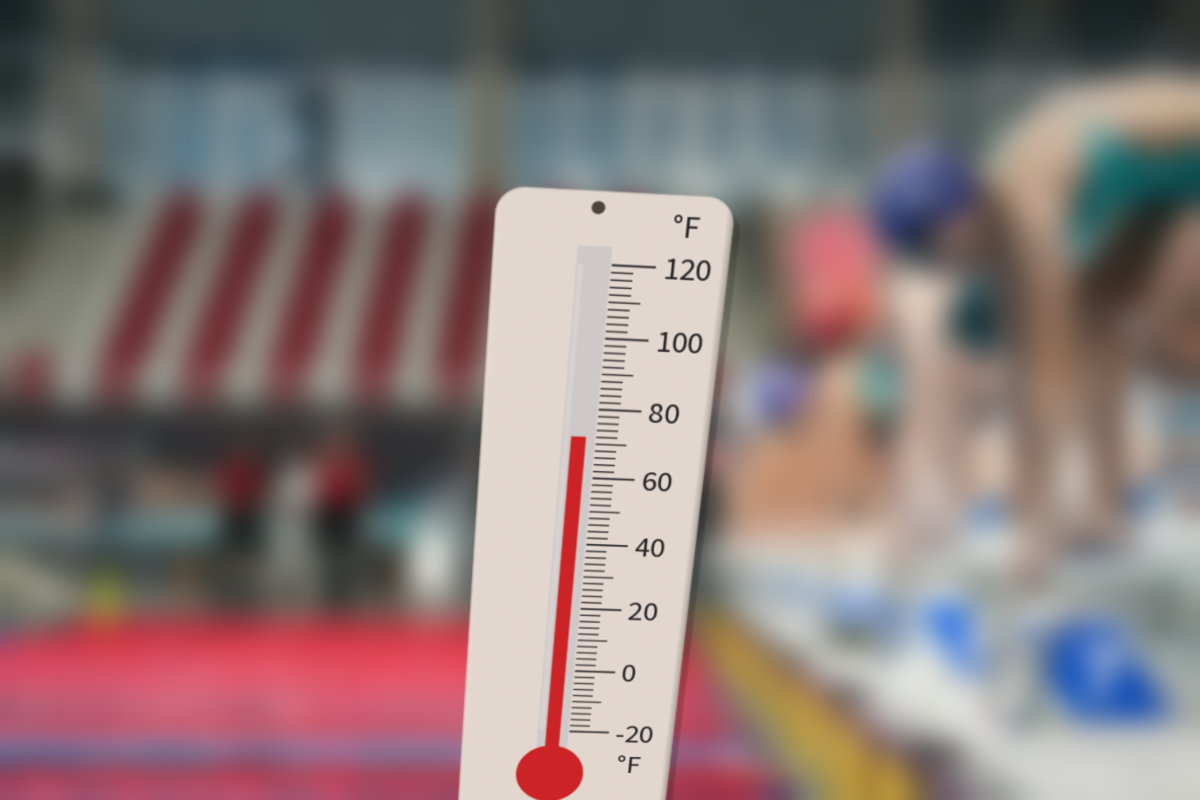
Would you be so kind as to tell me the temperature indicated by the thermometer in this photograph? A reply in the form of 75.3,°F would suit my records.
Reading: 72,°F
